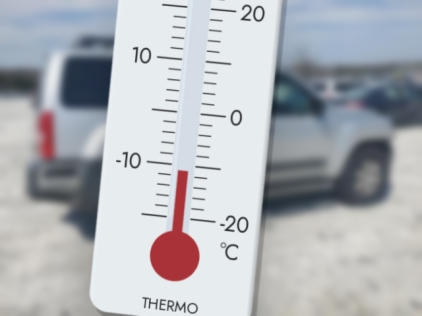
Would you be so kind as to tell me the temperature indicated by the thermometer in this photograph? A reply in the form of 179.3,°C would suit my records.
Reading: -11,°C
